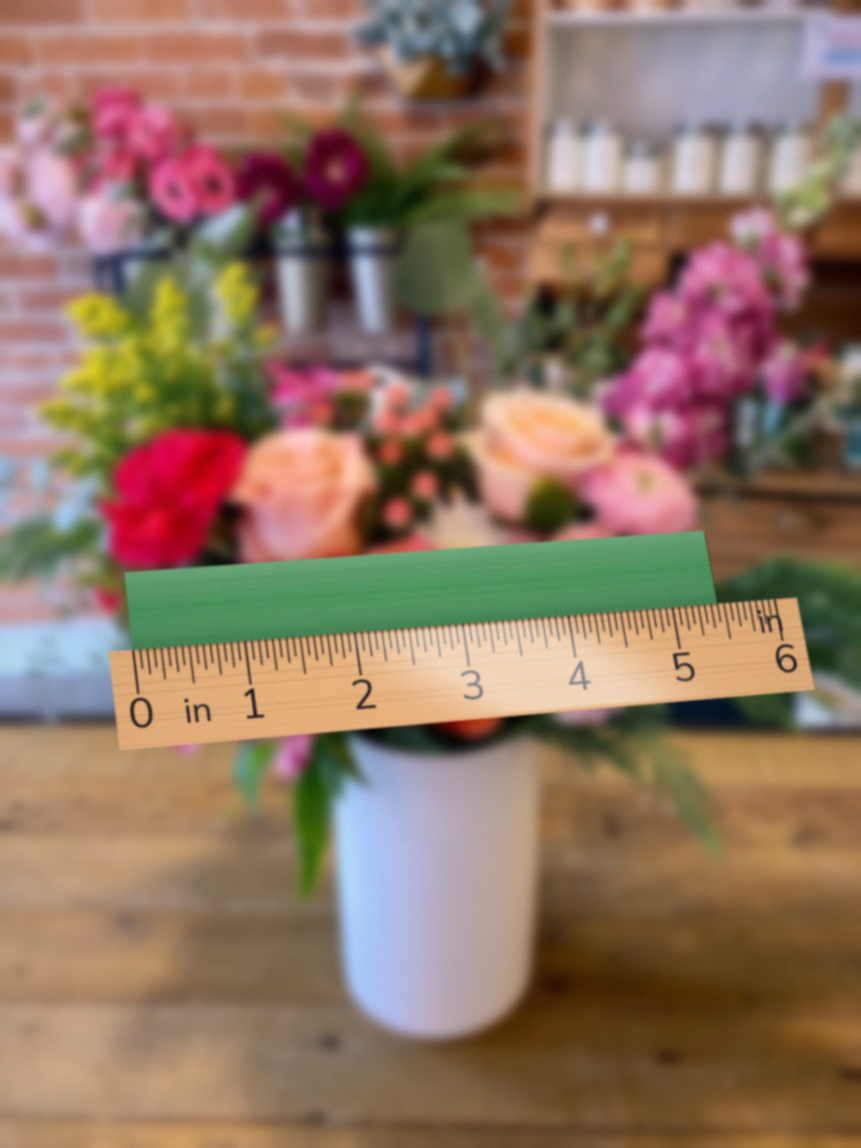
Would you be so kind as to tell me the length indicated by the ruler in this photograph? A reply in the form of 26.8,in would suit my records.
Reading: 5.4375,in
